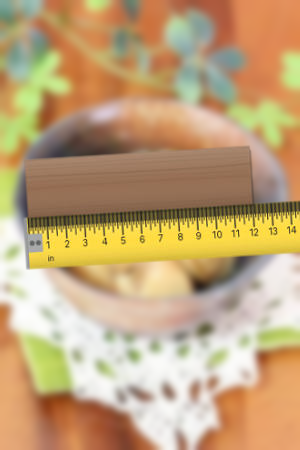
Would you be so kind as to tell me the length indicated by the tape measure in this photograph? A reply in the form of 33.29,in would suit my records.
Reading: 12,in
